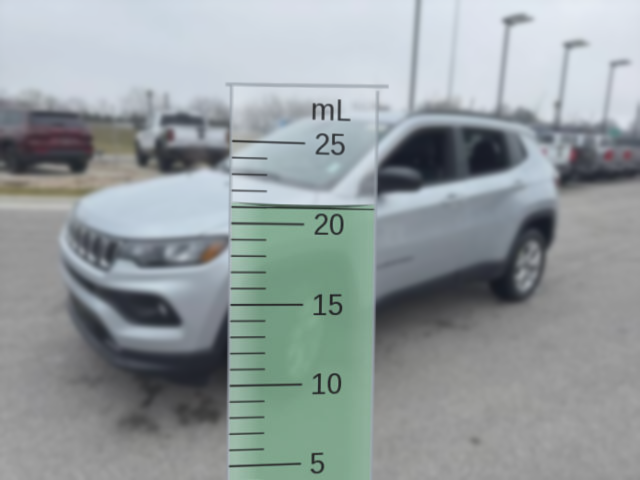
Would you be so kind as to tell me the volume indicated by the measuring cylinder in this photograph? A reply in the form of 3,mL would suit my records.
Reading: 21,mL
